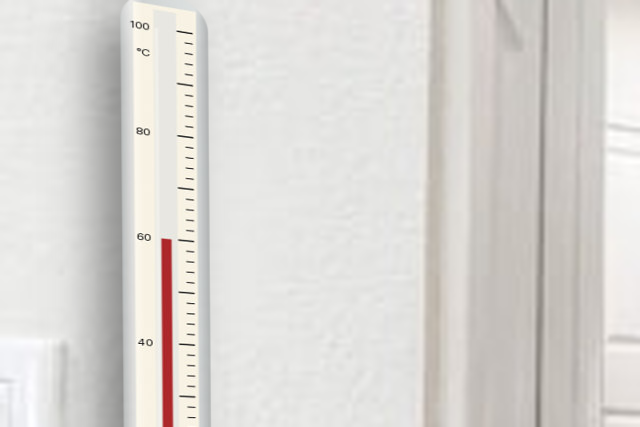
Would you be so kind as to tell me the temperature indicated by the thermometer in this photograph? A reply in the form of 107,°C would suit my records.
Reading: 60,°C
